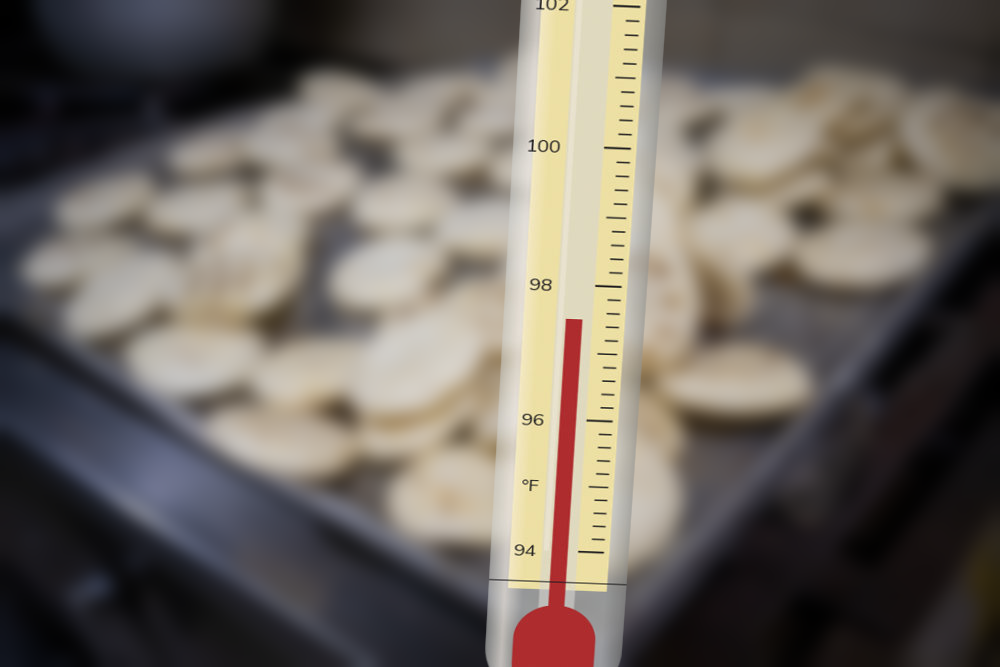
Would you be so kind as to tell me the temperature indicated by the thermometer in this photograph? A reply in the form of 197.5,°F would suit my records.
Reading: 97.5,°F
